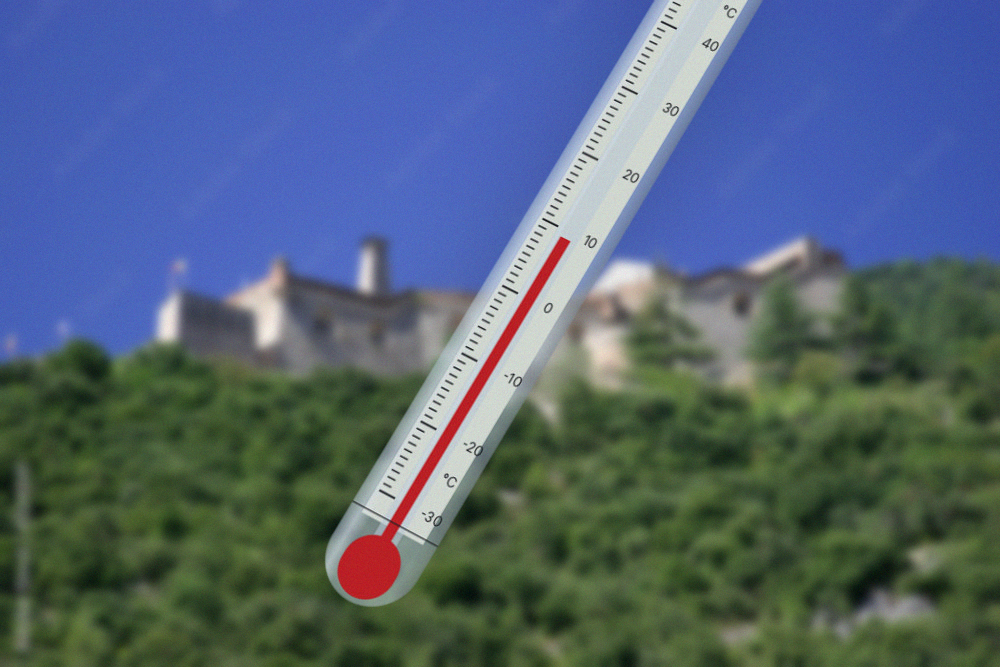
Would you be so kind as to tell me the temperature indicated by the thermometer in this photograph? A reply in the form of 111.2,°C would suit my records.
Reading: 9,°C
